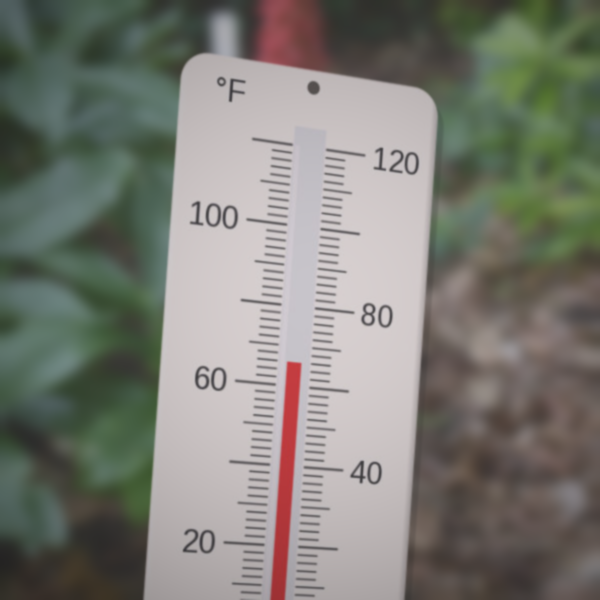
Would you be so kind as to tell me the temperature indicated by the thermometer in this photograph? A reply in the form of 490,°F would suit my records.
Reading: 66,°F
